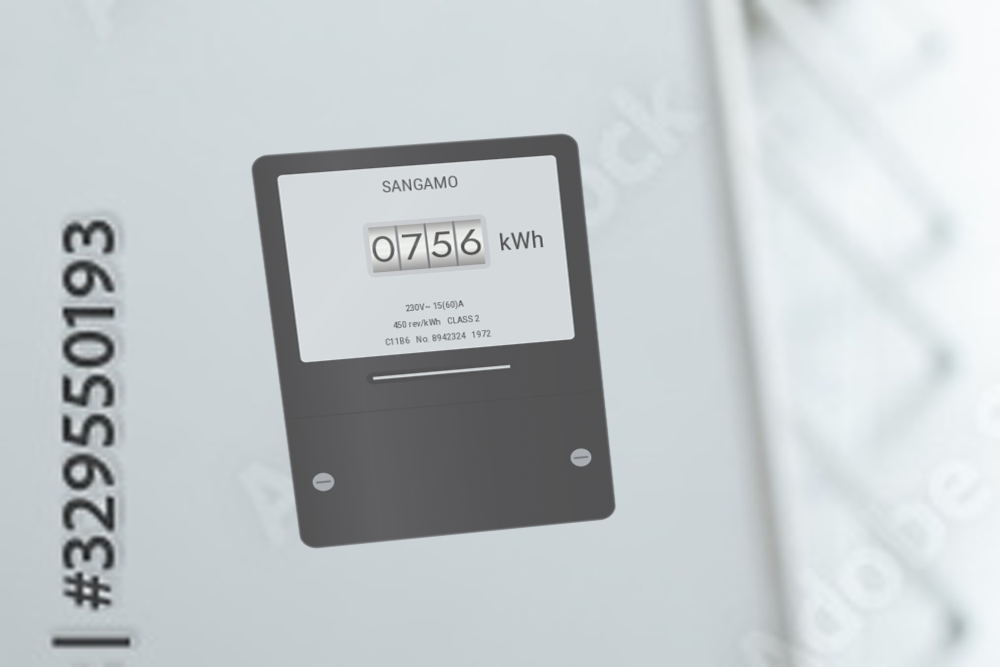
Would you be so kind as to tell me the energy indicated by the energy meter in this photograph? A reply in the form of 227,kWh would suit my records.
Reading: 756,kWh
